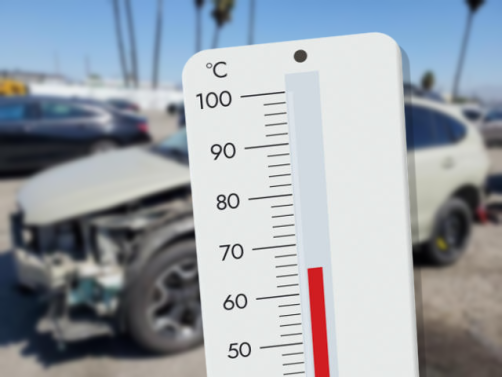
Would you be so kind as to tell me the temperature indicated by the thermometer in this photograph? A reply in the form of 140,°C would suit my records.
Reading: 65,°C
